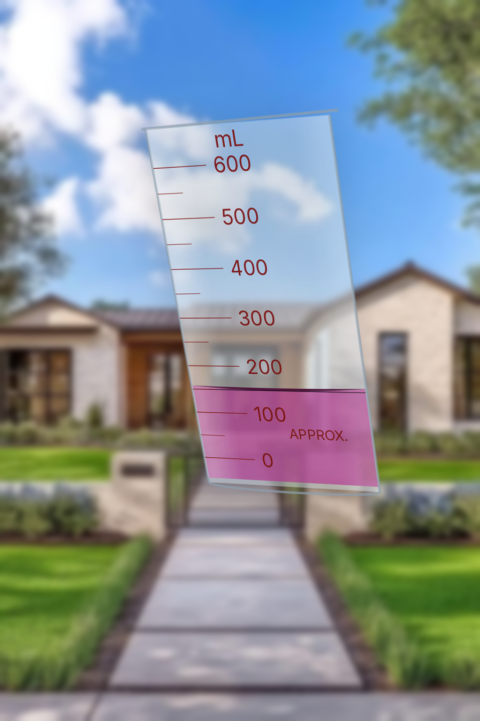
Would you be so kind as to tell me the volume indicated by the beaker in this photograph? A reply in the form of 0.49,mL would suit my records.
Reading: 150,mL
